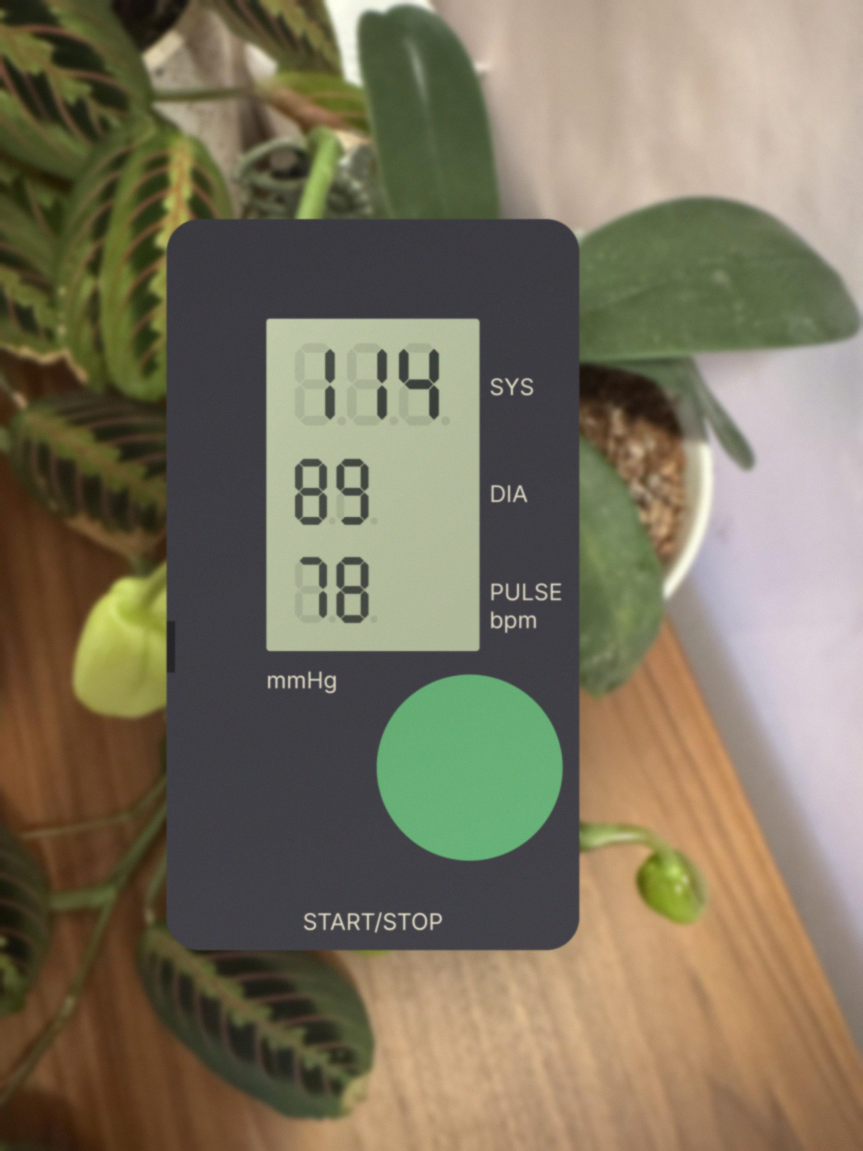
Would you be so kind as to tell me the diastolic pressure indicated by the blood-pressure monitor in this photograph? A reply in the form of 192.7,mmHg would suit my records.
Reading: 89,mmHg
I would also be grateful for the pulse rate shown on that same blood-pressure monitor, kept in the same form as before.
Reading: 78,bpm
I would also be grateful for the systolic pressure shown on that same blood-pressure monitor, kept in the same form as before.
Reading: 114,mmHg
